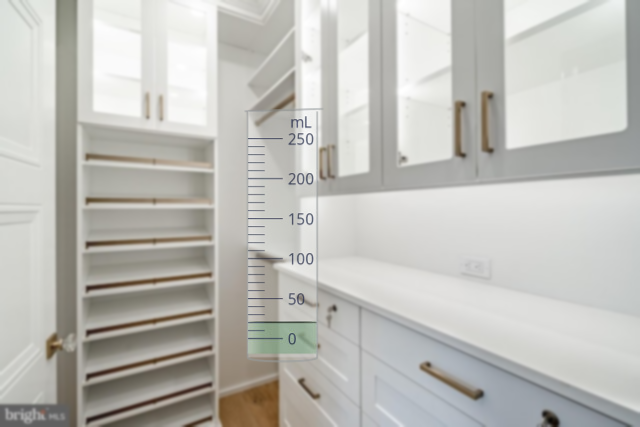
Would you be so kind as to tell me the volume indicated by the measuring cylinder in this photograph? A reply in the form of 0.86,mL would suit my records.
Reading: 20,mL
